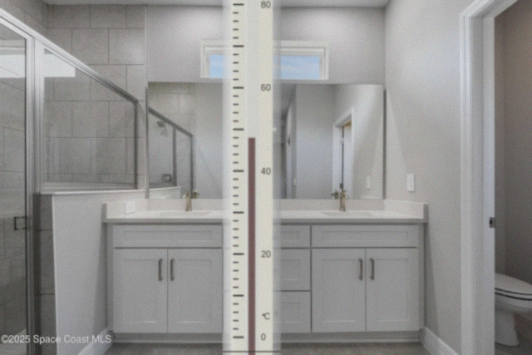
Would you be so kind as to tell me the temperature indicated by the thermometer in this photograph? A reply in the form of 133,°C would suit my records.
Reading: 48,°C
